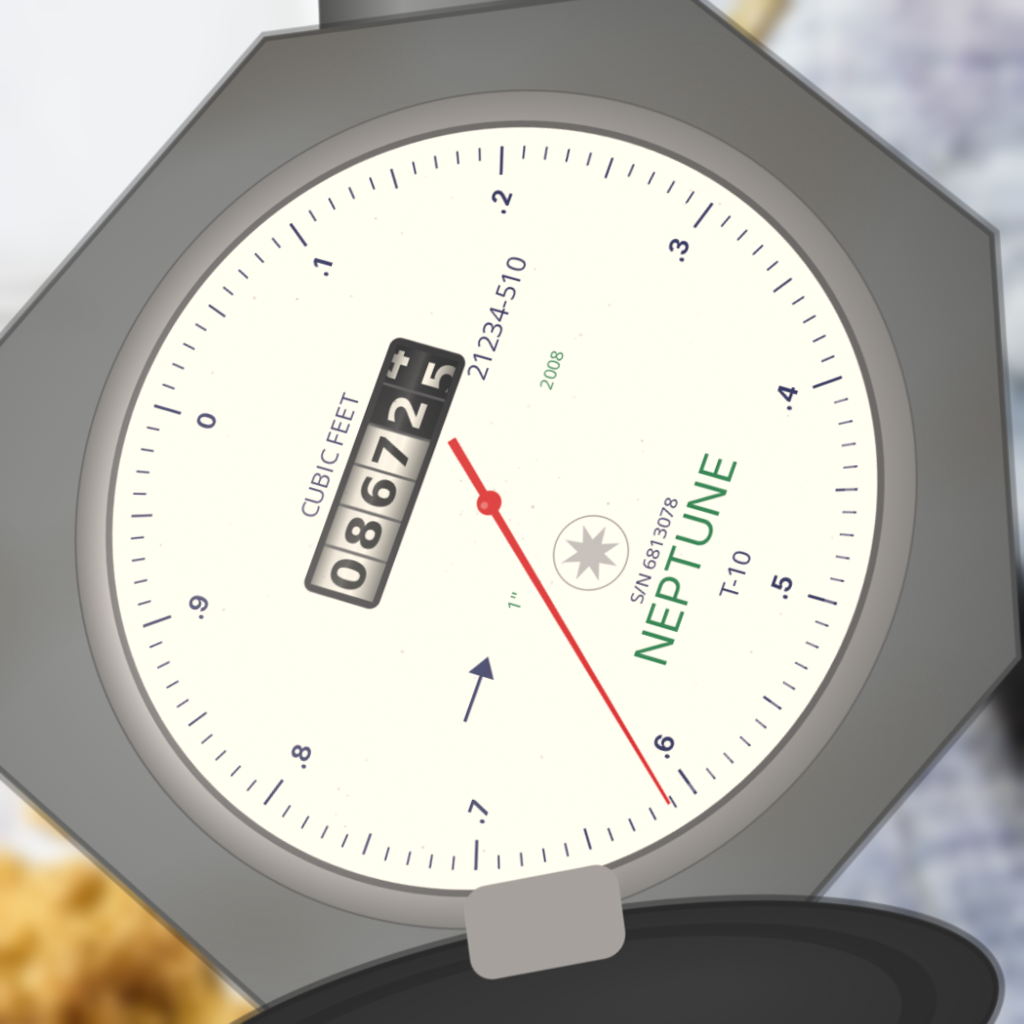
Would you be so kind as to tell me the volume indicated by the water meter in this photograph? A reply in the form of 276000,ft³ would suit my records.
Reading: 86724.61,ft³
